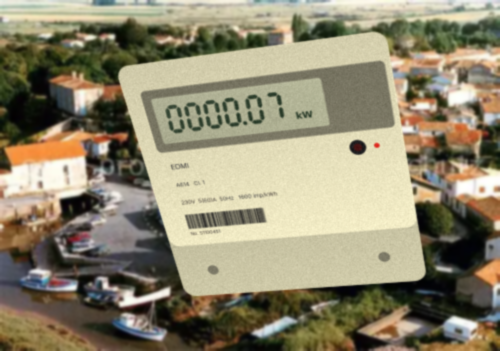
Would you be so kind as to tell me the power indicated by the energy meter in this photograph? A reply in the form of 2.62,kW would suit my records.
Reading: 0.07,kW
